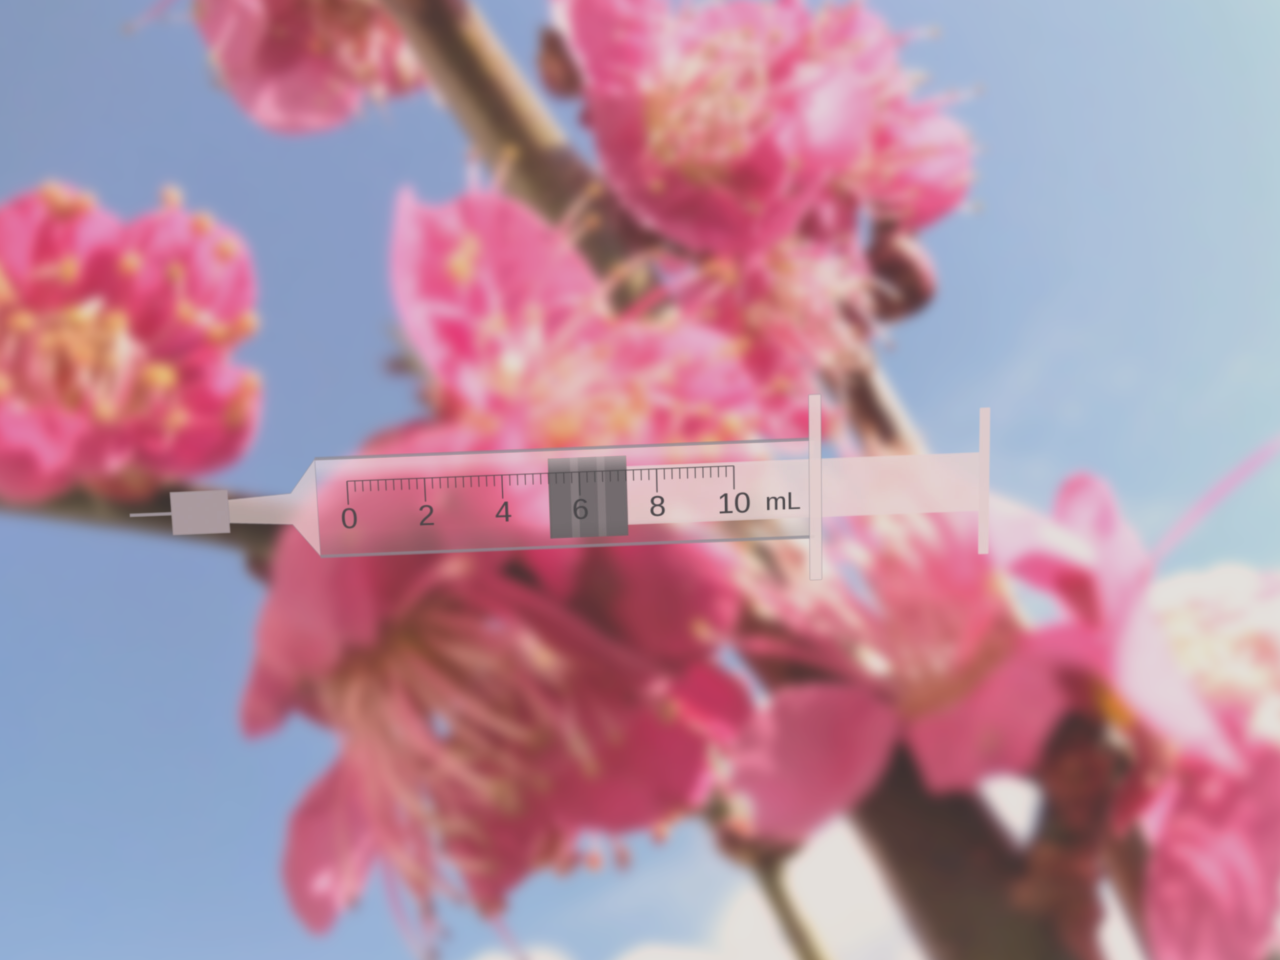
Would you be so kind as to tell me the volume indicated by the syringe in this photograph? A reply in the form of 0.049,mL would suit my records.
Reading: 5.2,mL
